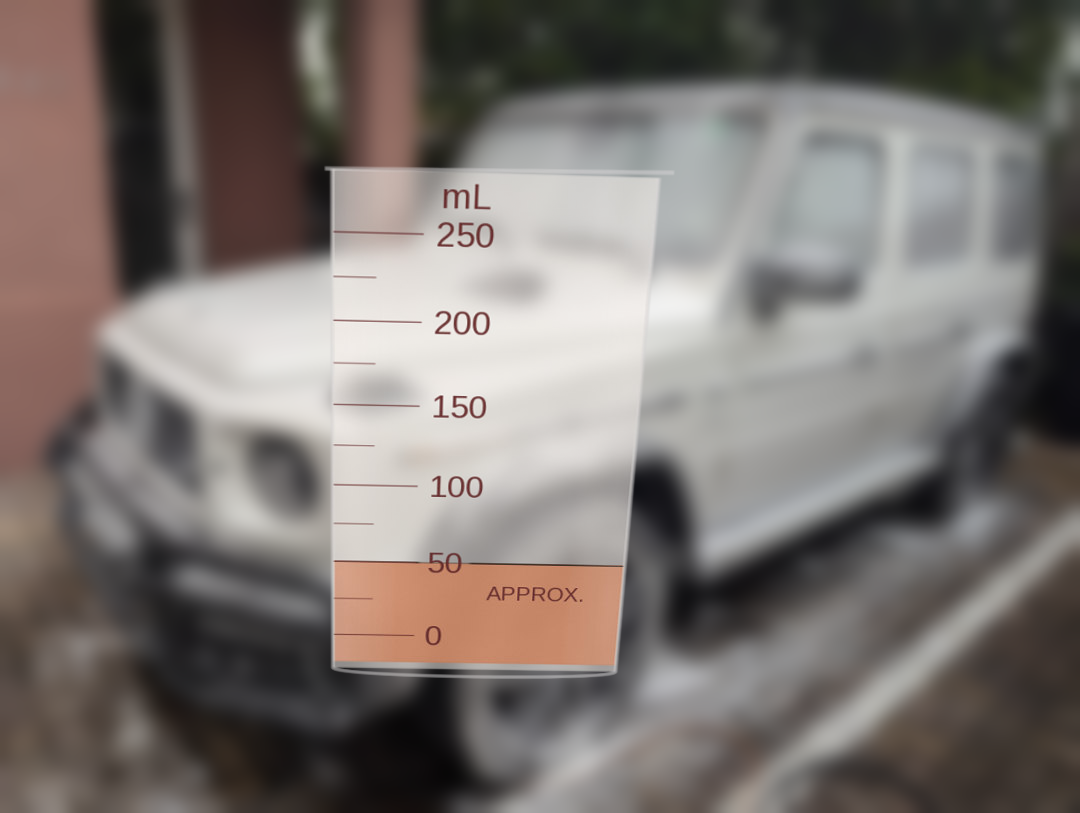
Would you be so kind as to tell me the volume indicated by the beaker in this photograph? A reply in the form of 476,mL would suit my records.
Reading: 50,mL
